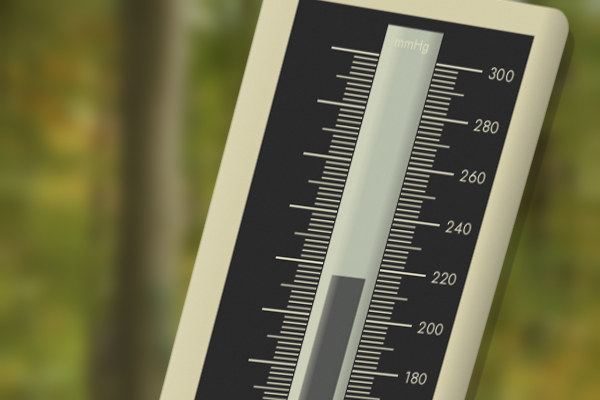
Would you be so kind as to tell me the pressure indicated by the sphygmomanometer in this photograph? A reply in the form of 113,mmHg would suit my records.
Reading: 216,mmHg
